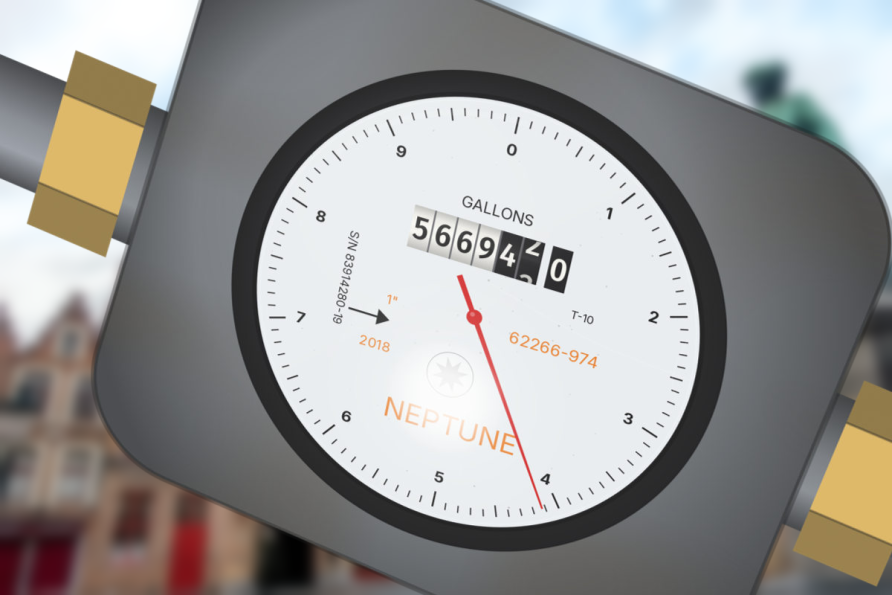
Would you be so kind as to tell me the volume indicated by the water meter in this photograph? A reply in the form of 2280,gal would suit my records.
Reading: 5669424.1,gal
